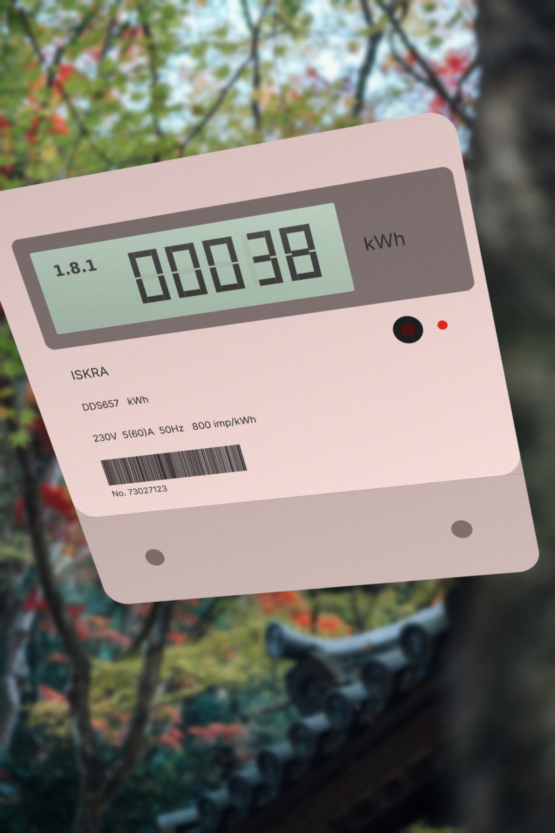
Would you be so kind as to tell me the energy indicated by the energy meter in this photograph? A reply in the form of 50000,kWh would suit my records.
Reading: 38,kWh
